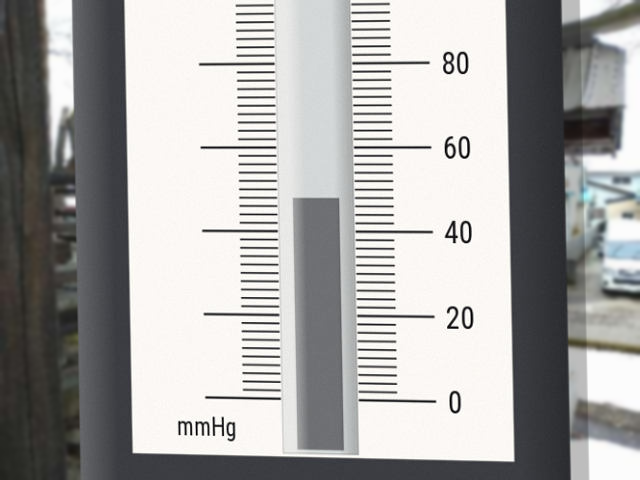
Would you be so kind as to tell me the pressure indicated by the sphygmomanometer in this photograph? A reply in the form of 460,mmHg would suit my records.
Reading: 48,mmHg
